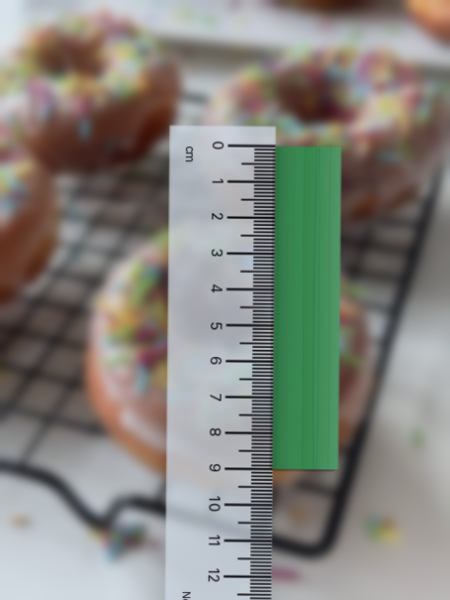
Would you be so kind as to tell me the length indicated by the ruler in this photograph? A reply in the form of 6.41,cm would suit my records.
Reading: 9,cm
